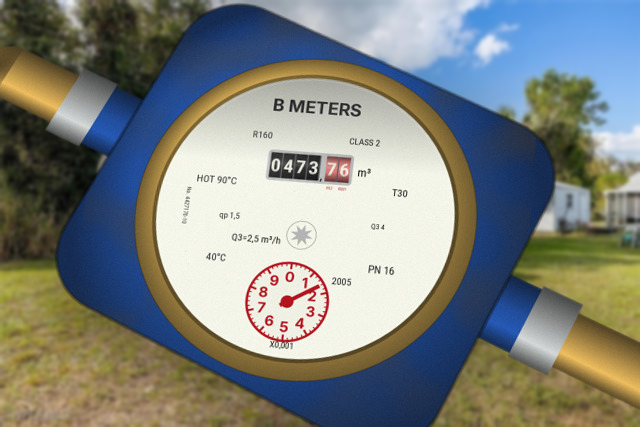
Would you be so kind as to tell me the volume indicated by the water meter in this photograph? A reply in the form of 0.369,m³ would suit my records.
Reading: 473.761,m³
